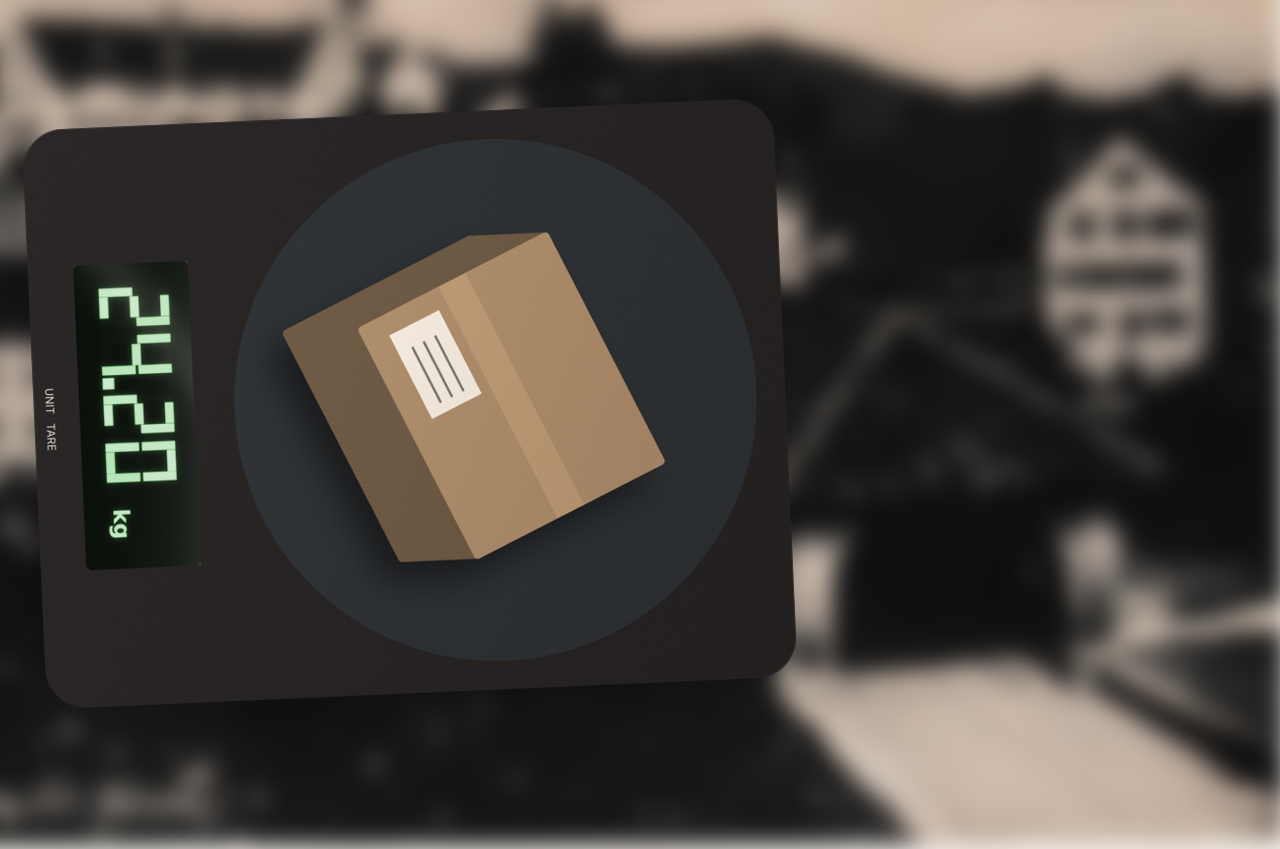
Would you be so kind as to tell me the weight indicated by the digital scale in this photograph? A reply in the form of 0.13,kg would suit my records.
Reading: 24.20,kg
